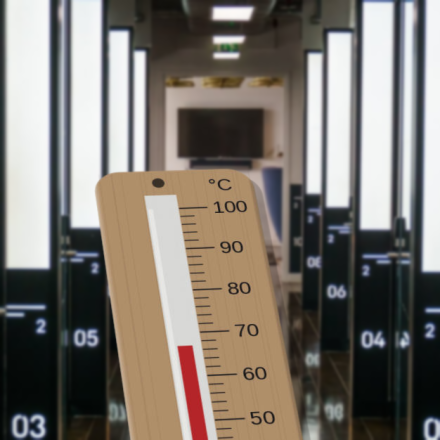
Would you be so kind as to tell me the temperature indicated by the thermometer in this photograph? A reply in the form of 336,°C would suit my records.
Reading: 67,°C
